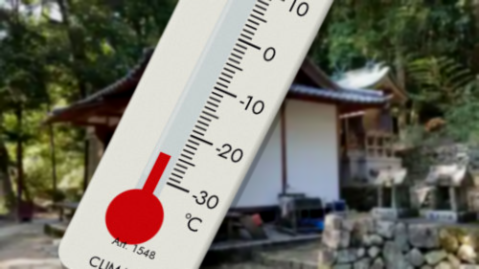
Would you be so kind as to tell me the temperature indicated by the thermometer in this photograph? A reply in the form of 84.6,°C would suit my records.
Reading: -25,°C
